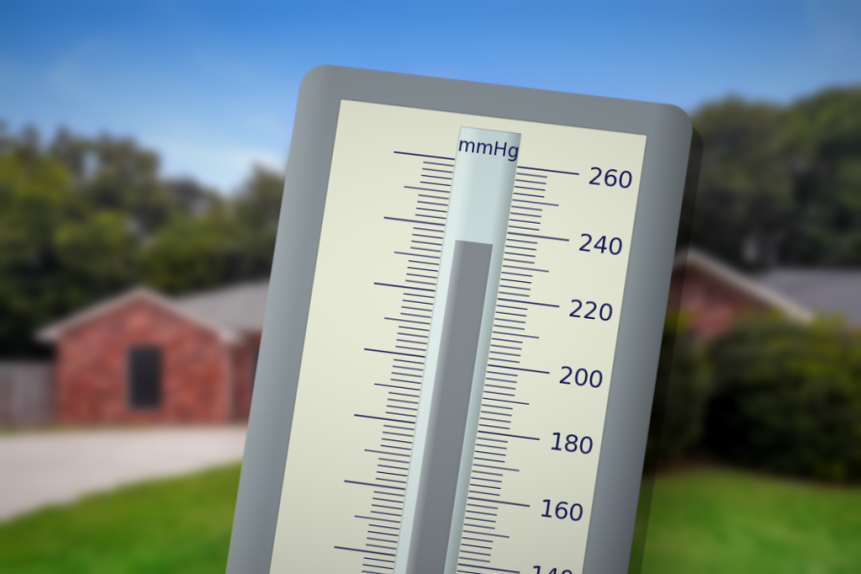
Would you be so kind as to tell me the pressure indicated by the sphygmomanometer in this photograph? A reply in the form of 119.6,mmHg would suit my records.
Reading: 236,mmHg
